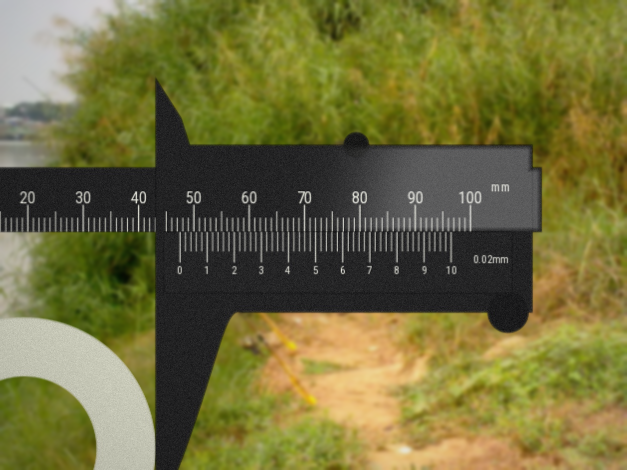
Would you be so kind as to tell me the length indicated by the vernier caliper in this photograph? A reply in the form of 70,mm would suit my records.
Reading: 47.5,mm
